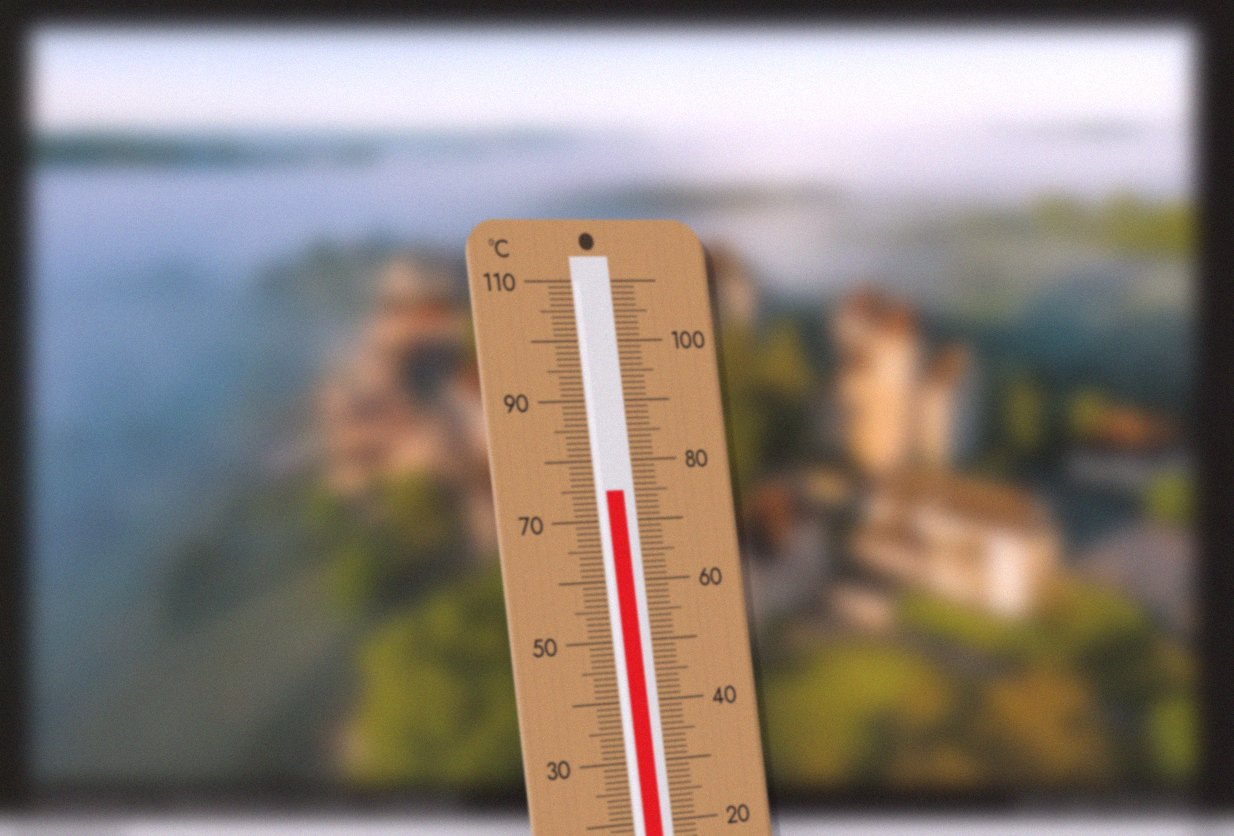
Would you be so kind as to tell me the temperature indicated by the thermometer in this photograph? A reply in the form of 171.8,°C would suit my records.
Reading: 75,°C
